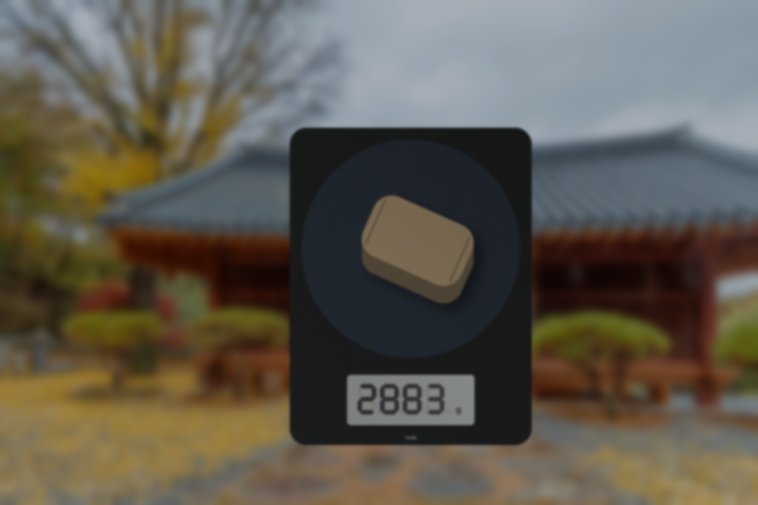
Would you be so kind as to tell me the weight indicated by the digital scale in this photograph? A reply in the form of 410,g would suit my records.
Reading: 2883,g
